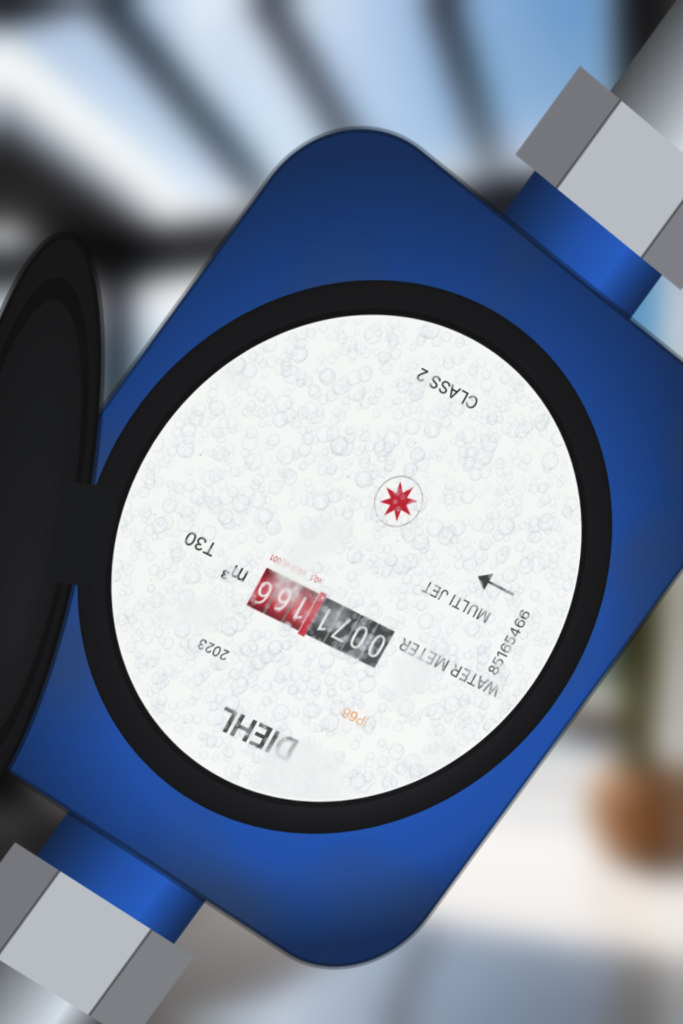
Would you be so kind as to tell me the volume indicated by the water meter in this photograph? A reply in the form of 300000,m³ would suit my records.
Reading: 71.166,m³
